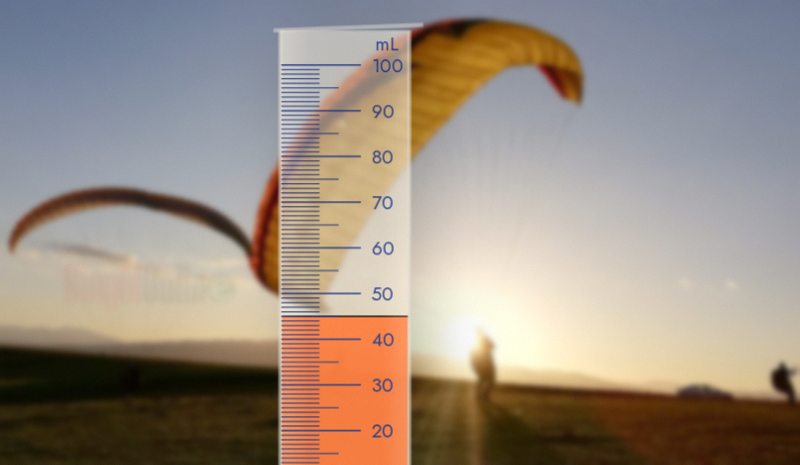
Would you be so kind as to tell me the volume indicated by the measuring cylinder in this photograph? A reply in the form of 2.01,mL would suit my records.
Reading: 45,mL
